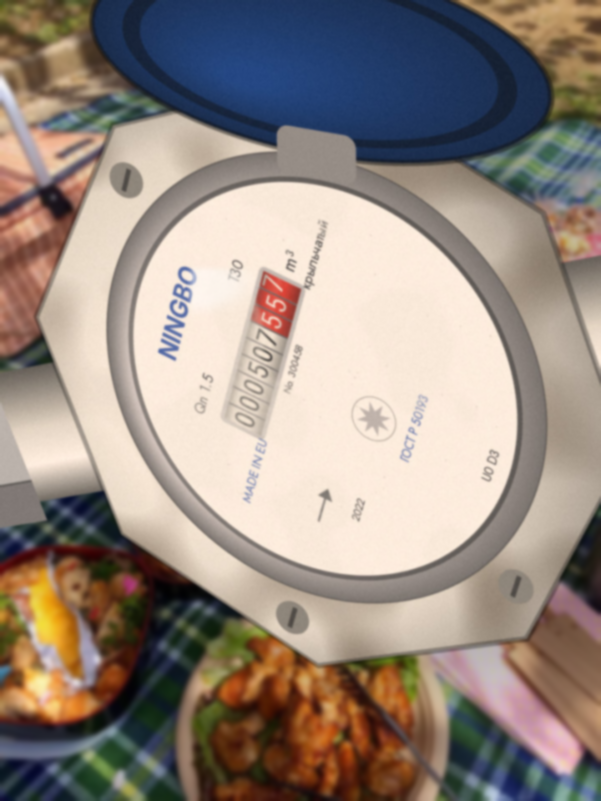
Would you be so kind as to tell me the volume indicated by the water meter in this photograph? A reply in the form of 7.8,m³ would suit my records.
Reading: 507.557,m³
